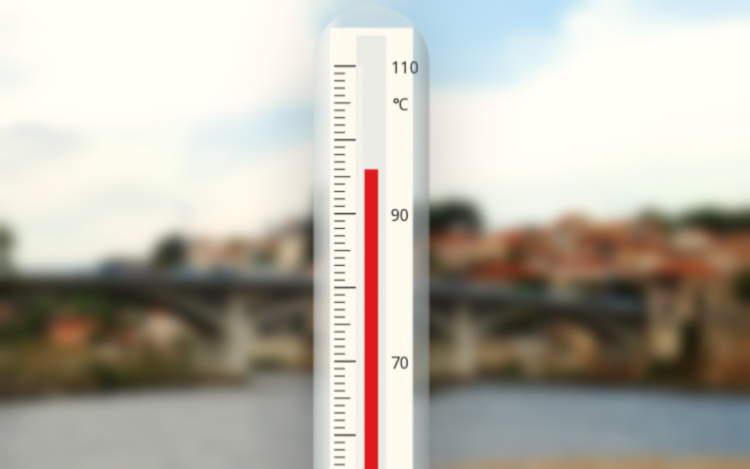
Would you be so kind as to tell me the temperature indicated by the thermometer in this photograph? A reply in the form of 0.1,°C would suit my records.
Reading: 96,°C
